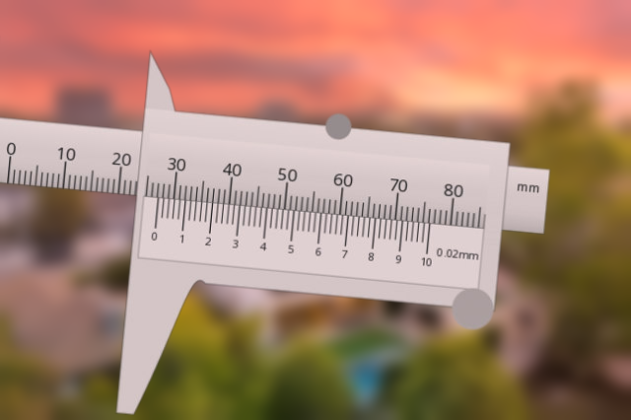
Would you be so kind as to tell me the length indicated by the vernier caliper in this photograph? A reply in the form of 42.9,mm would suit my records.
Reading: 27.2,mm
